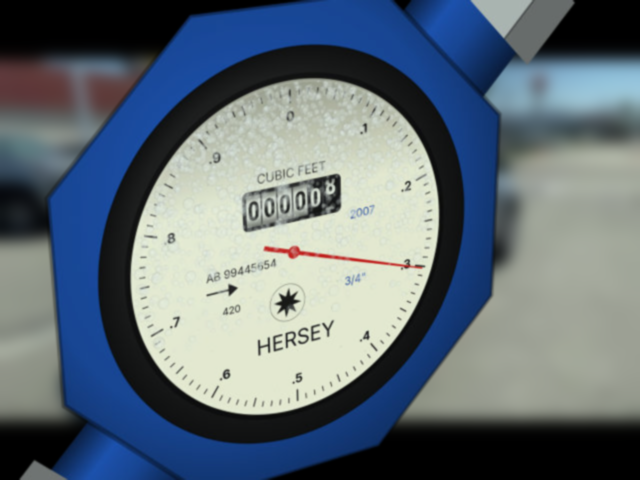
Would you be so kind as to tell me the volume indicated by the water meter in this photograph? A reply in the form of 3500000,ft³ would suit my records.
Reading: 8.30,ft³
